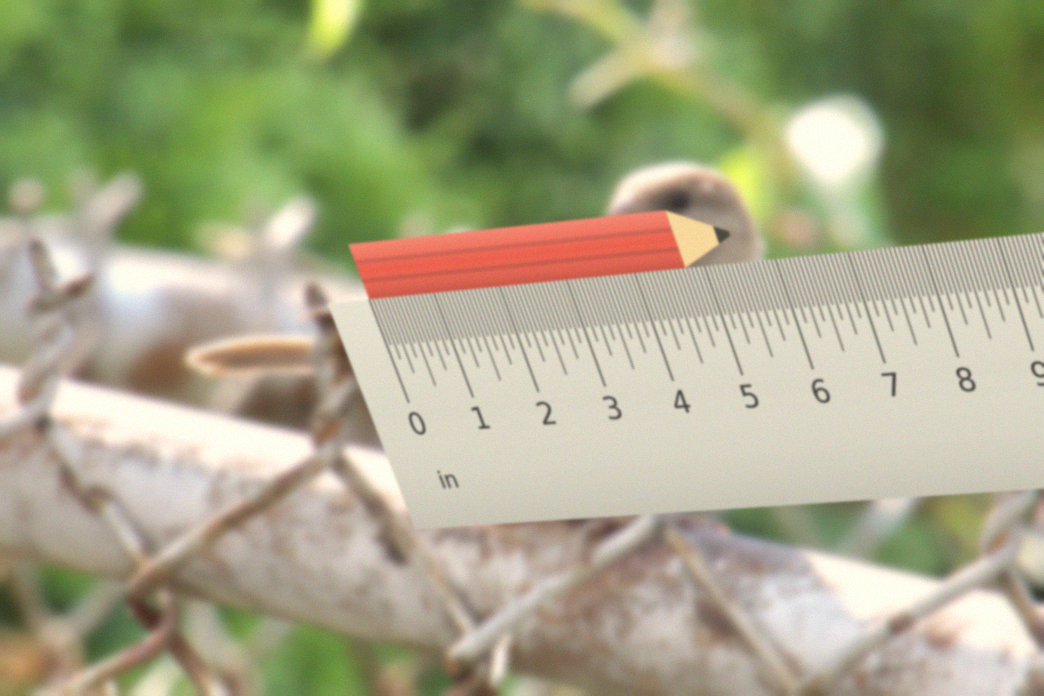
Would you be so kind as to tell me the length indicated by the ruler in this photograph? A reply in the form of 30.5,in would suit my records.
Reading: 5.5,in
